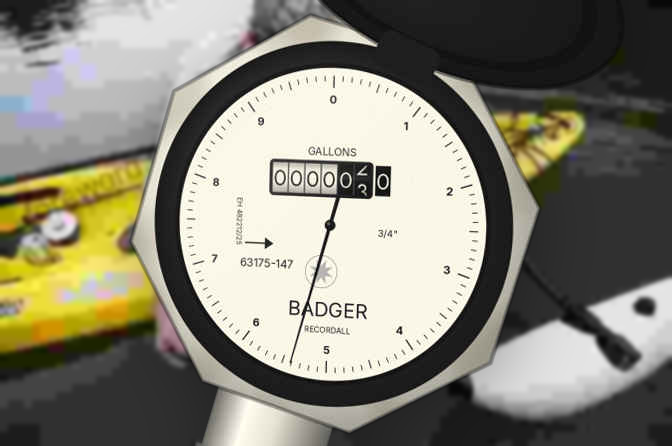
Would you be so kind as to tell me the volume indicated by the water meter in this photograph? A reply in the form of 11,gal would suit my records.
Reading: 25.4,gal
